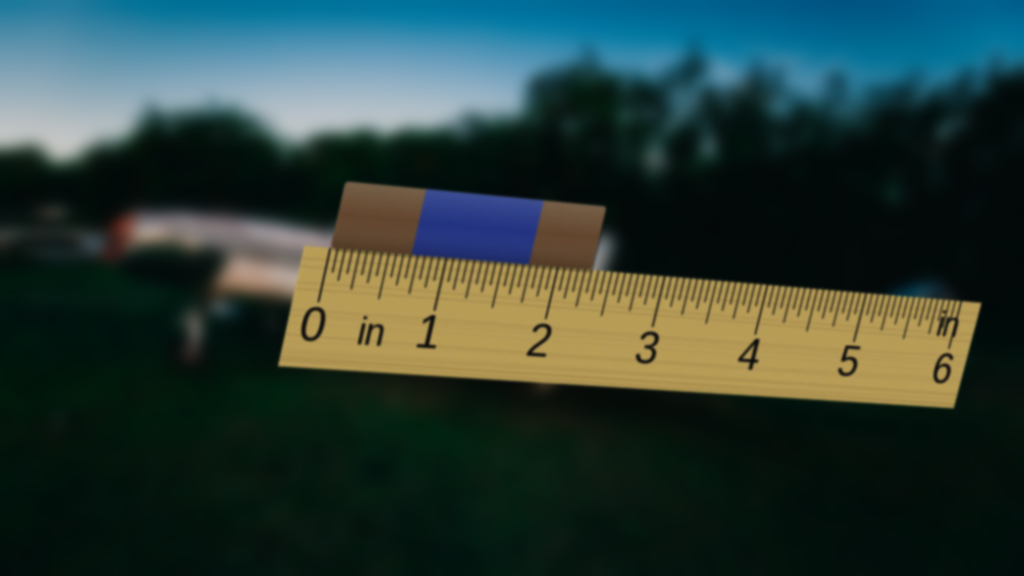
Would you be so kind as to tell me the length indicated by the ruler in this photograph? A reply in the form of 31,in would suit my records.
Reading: 2.3125,in
